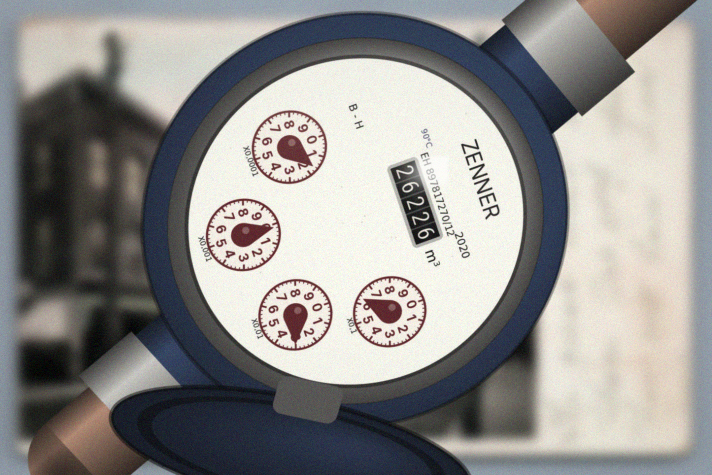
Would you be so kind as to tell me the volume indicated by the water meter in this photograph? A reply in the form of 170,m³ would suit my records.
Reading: 26226.6301,m³
